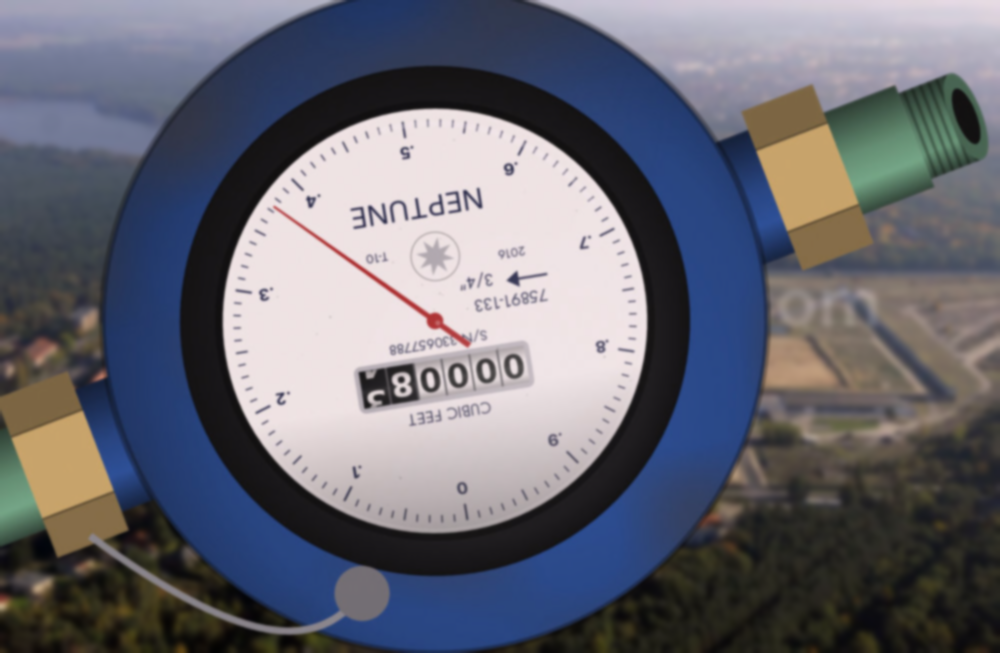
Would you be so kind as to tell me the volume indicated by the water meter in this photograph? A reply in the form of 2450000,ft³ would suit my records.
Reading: 83.37,ft³
